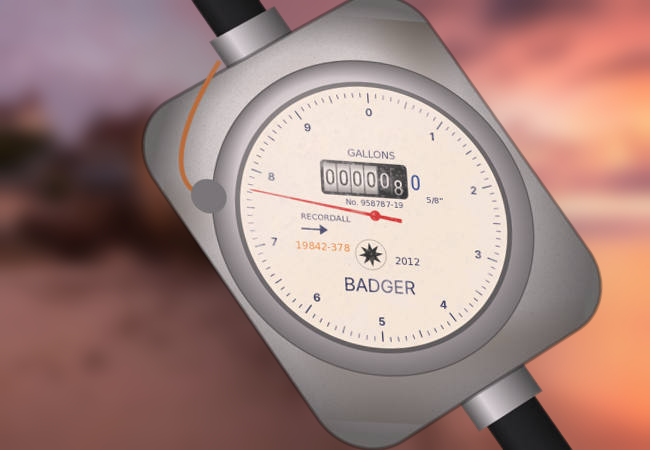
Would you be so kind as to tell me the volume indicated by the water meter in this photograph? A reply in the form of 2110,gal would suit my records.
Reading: 77.7,gal
